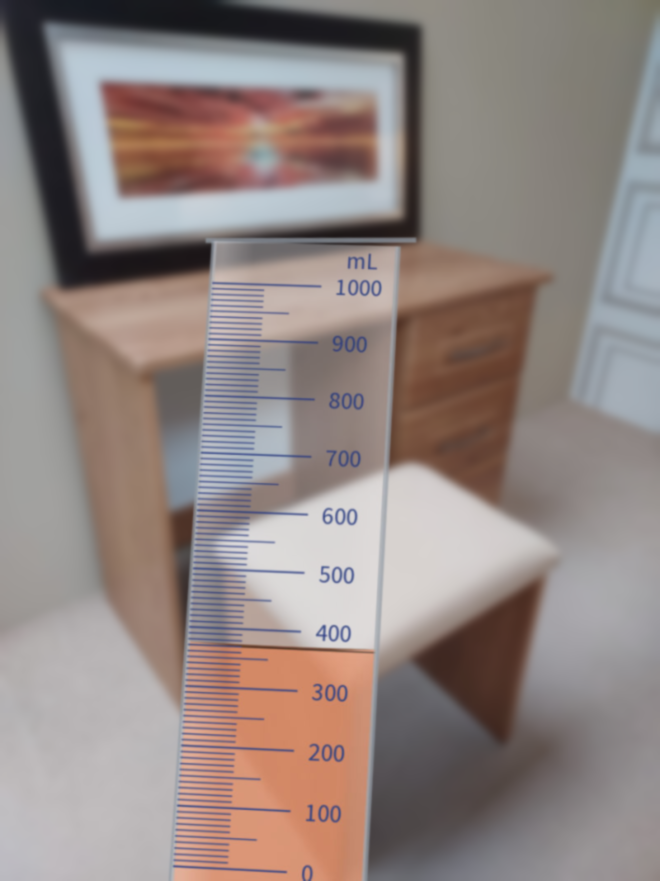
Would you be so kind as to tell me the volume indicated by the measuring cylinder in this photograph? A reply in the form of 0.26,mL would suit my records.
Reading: 370,mL
